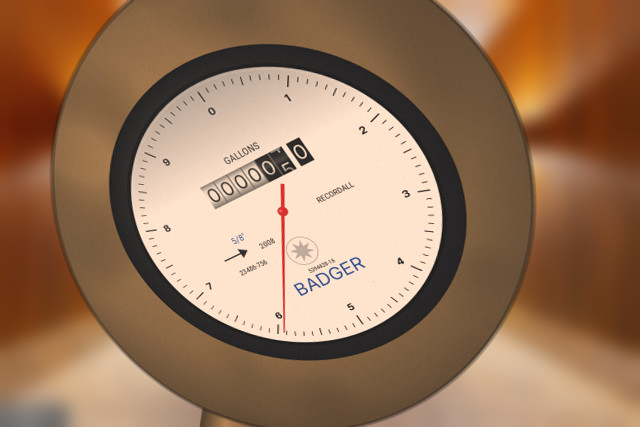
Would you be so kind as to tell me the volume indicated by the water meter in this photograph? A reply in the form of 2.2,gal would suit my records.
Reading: 45.9,gal
